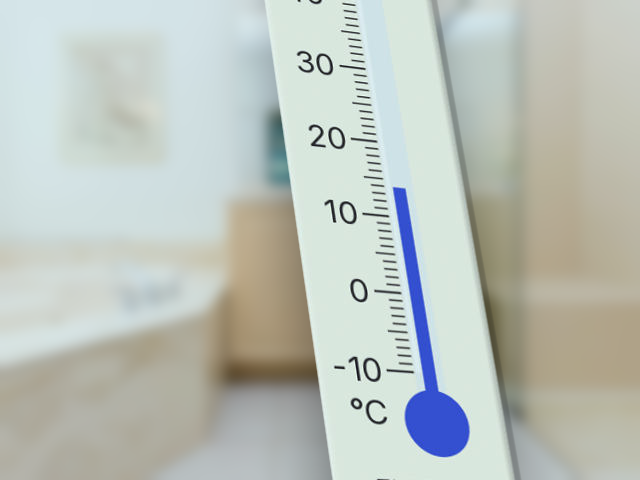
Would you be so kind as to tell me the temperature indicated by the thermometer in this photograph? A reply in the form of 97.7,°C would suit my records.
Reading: 14,°C
